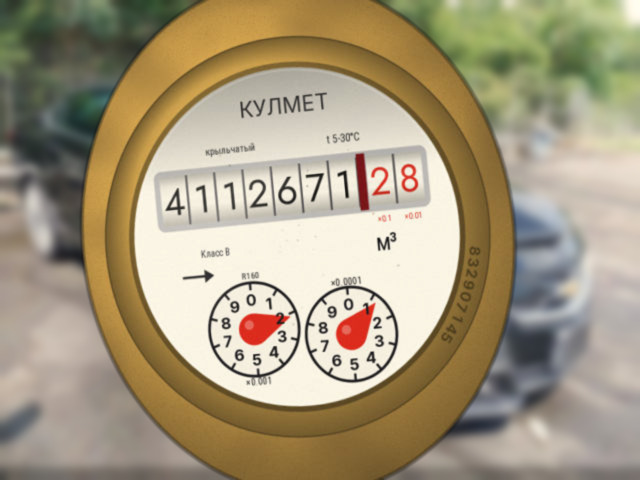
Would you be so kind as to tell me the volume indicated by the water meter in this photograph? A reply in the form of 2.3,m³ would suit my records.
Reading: 4112671.2821,m³
